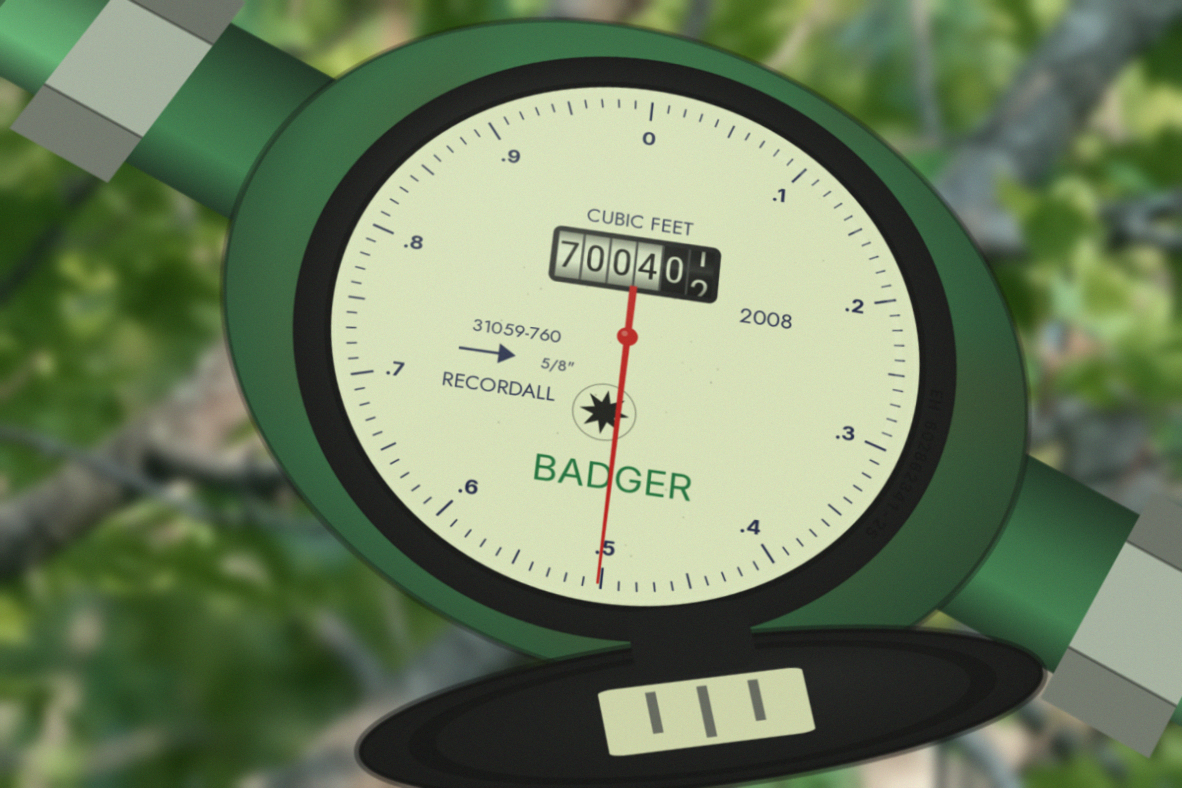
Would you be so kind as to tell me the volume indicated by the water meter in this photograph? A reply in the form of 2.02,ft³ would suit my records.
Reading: 700401.50,ft³
